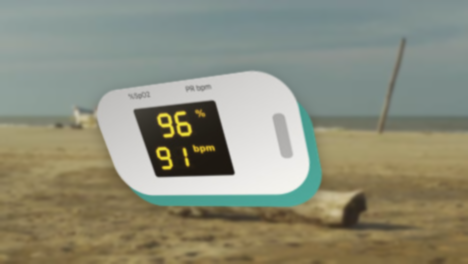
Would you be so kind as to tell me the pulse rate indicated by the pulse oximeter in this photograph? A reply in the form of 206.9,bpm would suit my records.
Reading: 91,bpm
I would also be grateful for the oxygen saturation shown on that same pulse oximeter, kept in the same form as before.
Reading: 96,%
